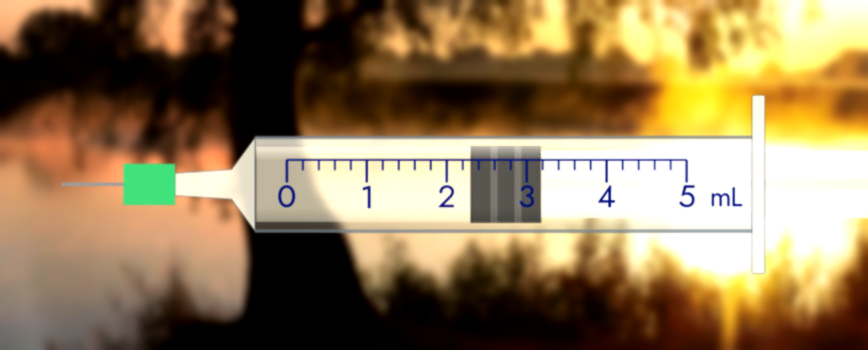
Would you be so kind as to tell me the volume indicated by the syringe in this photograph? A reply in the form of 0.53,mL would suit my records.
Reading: 2.3,mL
